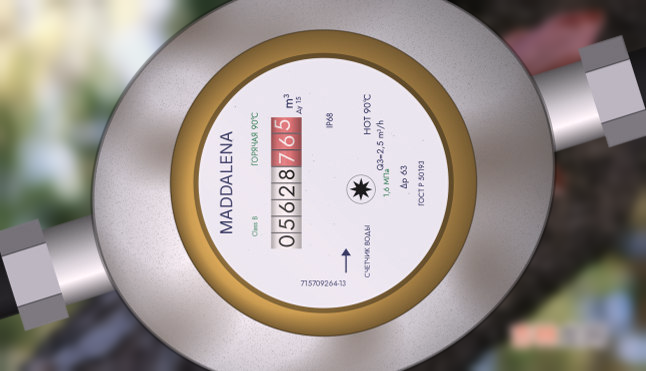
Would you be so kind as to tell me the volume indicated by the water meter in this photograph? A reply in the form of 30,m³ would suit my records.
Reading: 5628.765,m³
